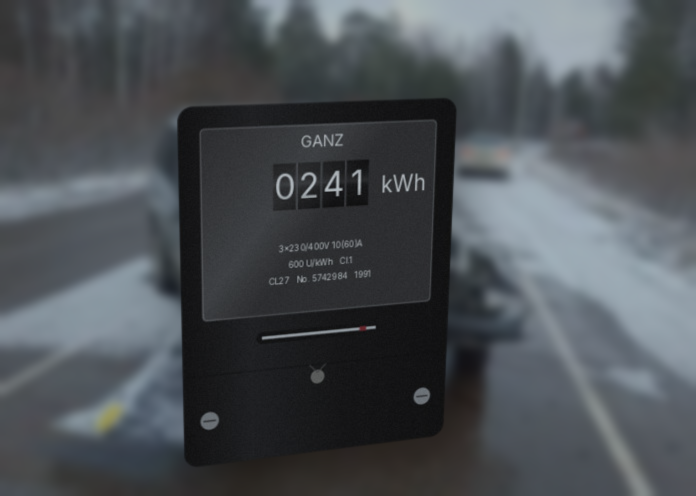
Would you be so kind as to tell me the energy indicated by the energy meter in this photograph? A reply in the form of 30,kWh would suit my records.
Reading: 241,kWh
